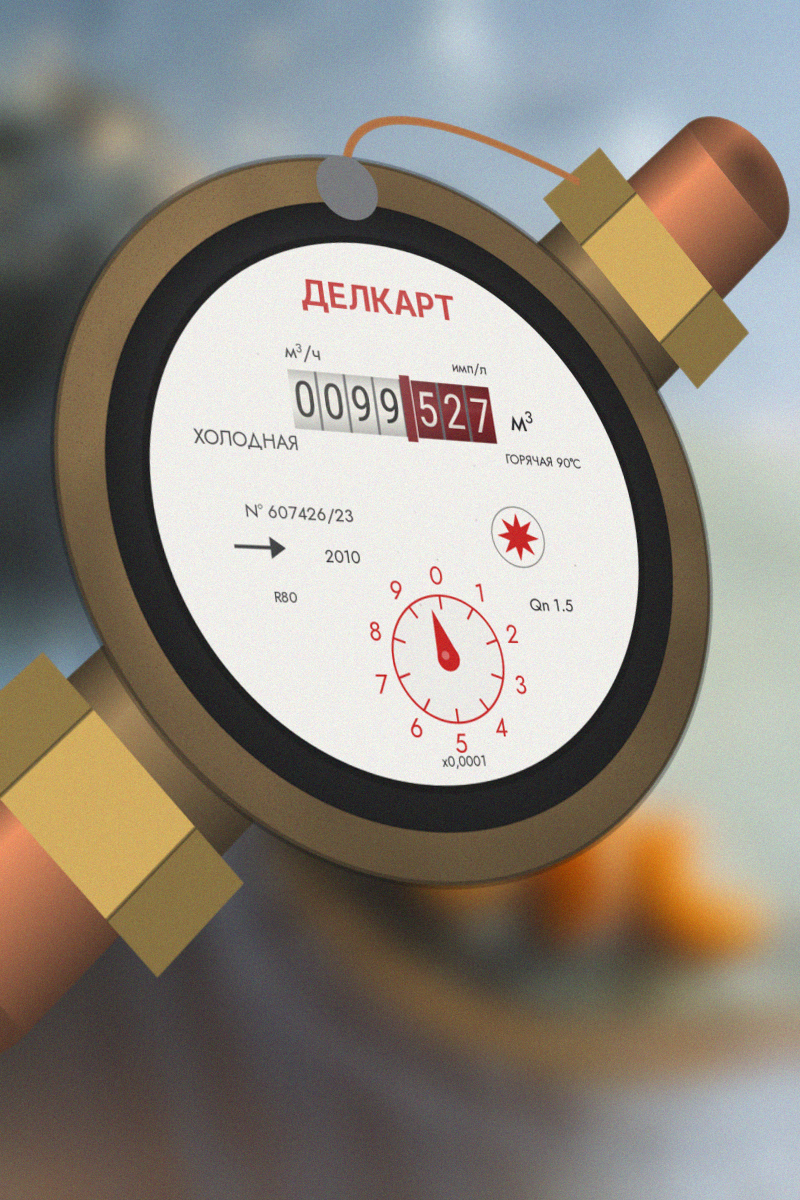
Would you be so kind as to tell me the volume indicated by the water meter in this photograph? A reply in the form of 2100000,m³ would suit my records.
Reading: 99.5269,m³
